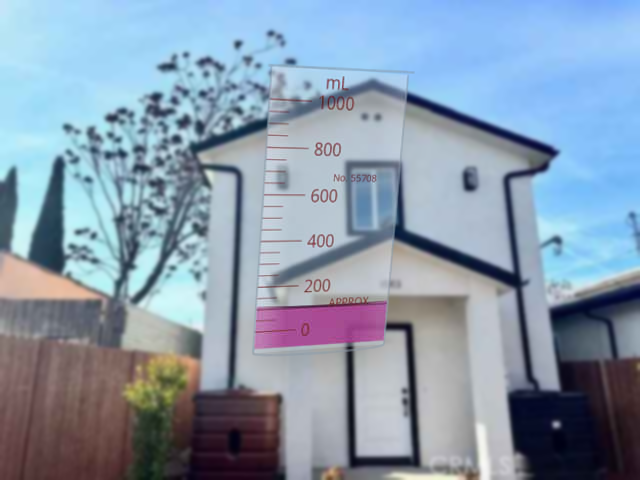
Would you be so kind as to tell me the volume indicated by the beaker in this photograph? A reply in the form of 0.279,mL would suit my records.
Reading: 100,mL
